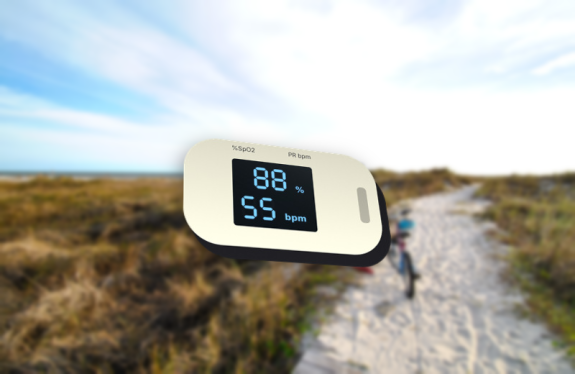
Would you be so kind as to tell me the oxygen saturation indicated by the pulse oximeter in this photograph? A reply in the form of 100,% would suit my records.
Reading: 88,%
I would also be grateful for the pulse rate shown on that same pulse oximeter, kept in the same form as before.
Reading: 55,bpm
